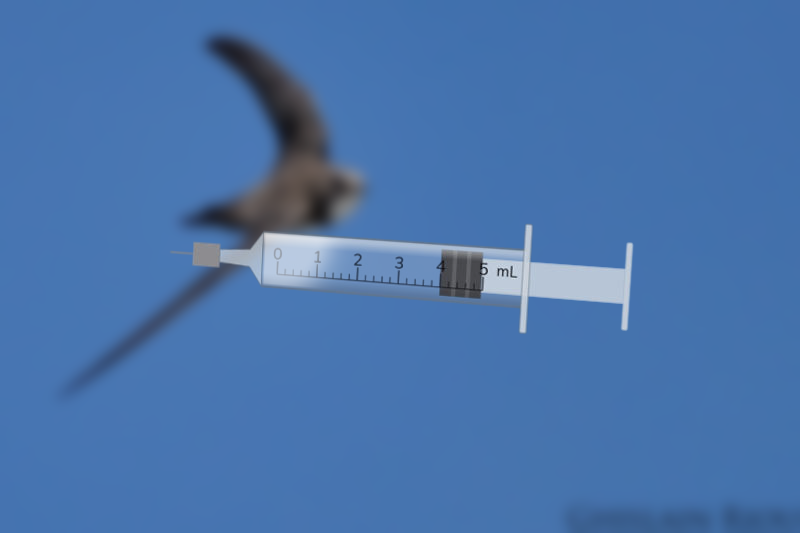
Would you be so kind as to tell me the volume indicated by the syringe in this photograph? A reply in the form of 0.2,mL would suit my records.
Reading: 4,mL
